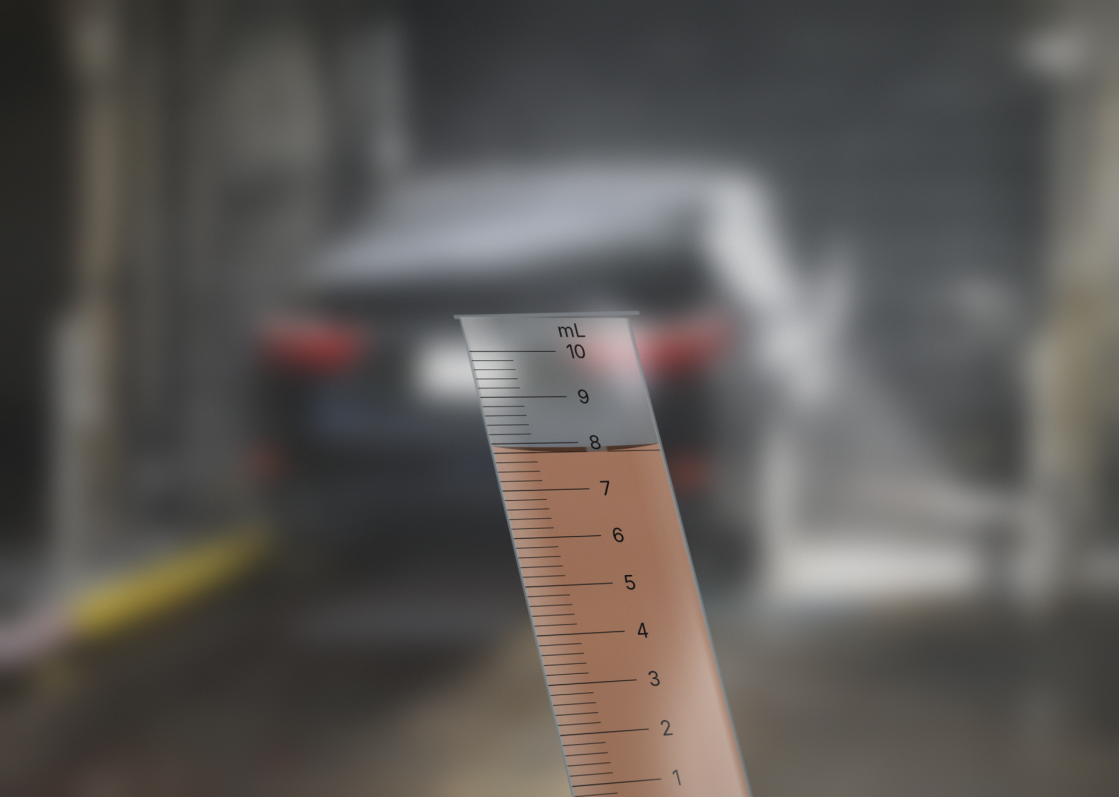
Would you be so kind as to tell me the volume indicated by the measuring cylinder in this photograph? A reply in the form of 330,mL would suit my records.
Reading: 7.8,mL
